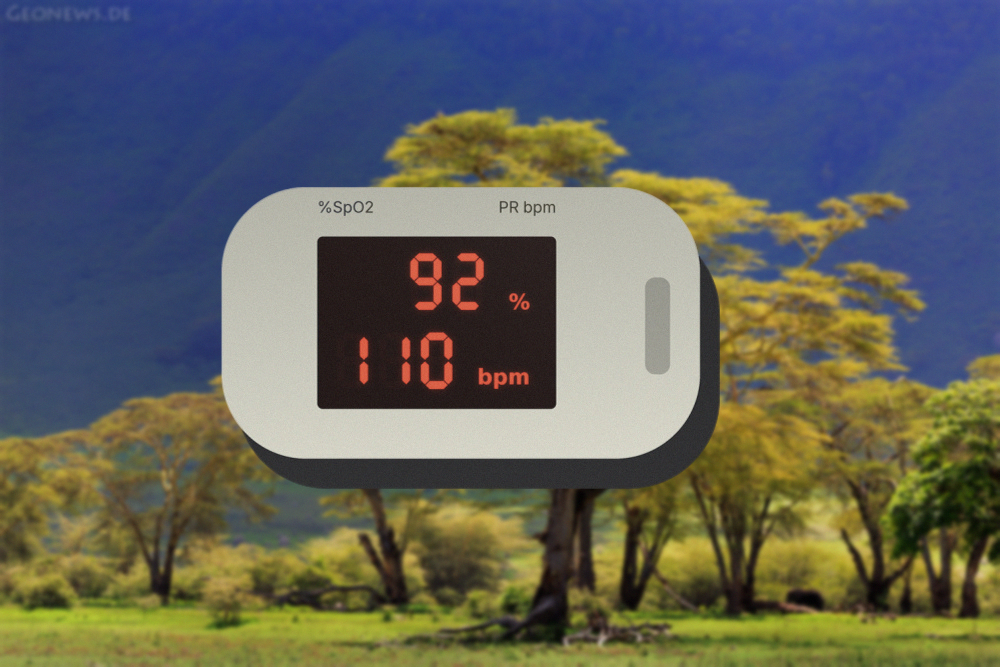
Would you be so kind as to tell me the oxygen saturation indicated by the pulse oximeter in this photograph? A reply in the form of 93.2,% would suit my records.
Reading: 92,%
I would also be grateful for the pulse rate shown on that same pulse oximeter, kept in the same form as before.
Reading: 110,bpm
